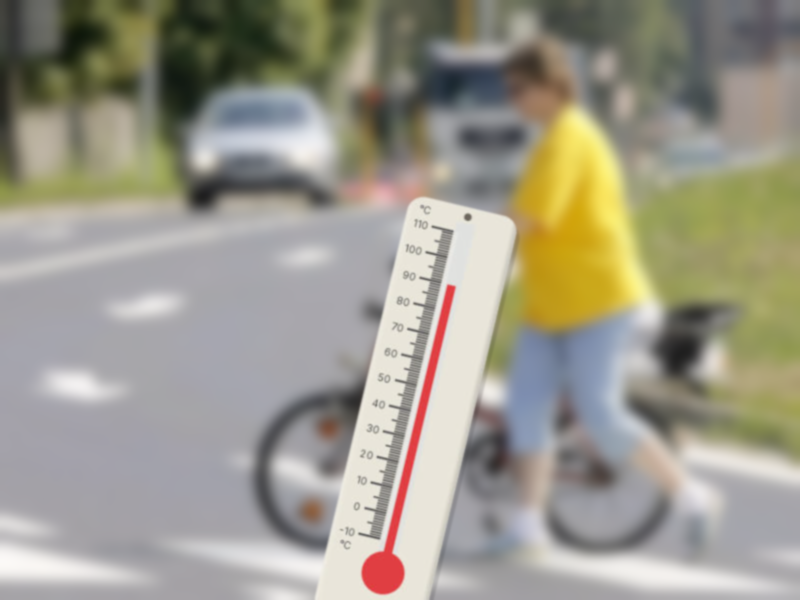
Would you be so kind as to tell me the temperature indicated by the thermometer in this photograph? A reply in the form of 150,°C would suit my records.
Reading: 90,°C
